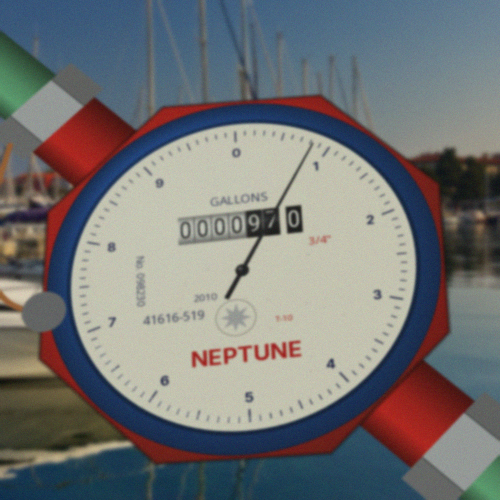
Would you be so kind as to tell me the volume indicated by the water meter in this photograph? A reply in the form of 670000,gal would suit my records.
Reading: 970.8,gal
